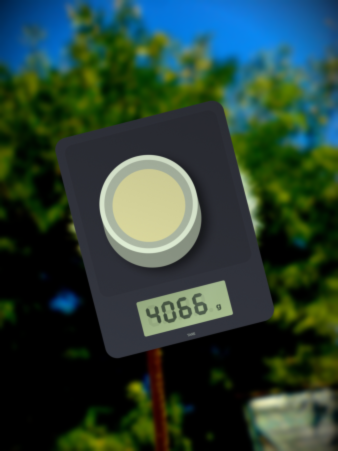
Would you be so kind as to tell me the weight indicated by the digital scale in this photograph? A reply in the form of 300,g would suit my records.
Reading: 4066,g
